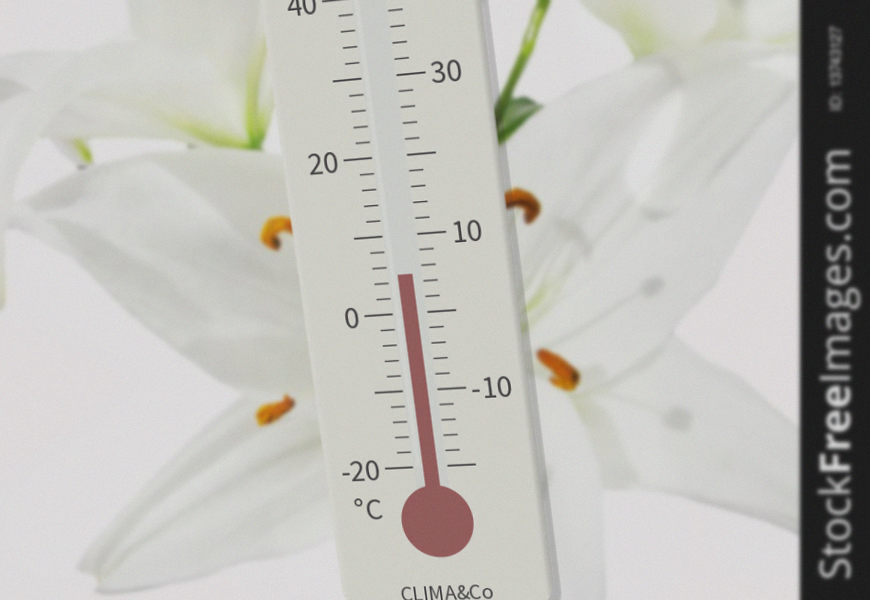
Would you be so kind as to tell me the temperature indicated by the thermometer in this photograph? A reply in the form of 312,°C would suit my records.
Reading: 5,°C
